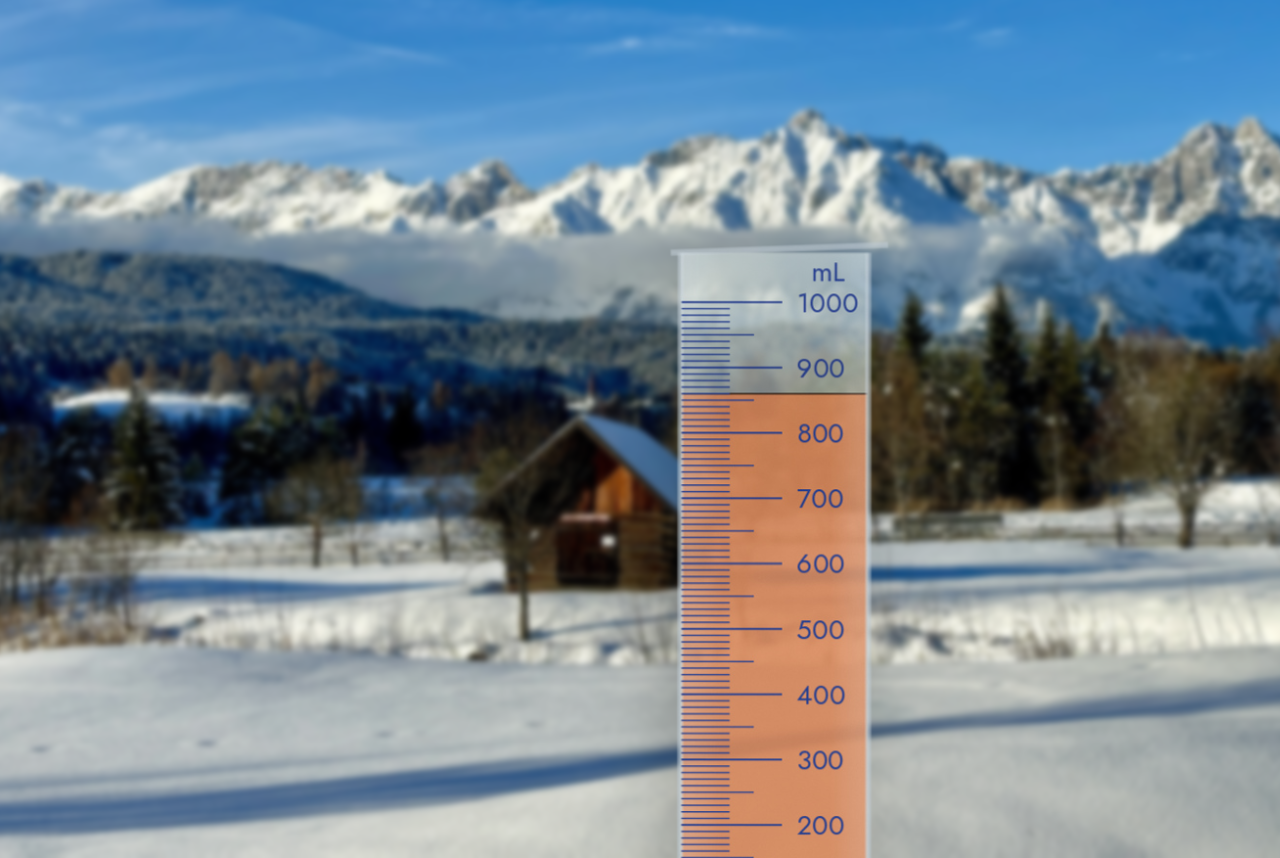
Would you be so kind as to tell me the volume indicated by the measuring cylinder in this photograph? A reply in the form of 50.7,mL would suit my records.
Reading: 860,mL
